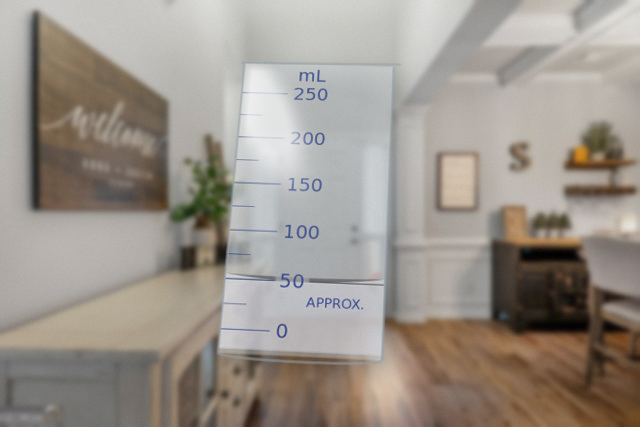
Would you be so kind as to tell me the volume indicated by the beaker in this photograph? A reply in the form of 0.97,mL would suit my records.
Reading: 50,mL
